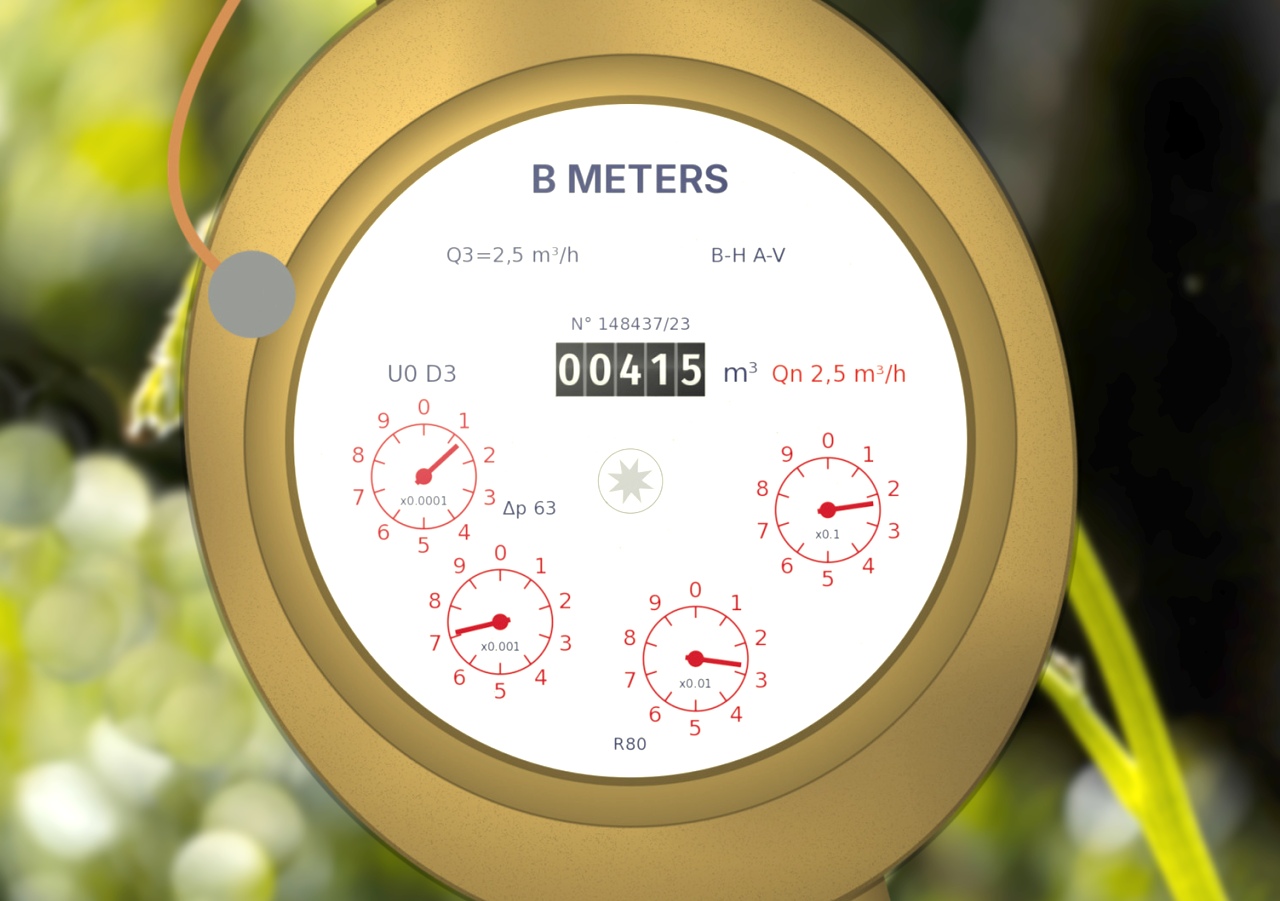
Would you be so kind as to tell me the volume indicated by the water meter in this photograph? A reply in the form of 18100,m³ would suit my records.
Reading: 415.2271,m³
